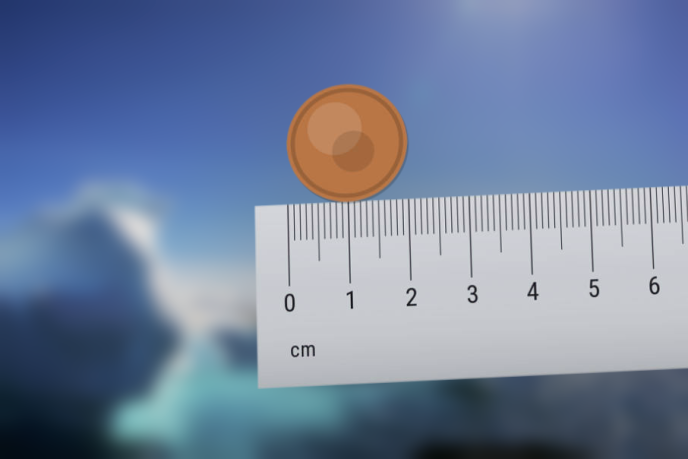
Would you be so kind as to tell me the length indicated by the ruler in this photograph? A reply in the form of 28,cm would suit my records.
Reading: 2,cm
